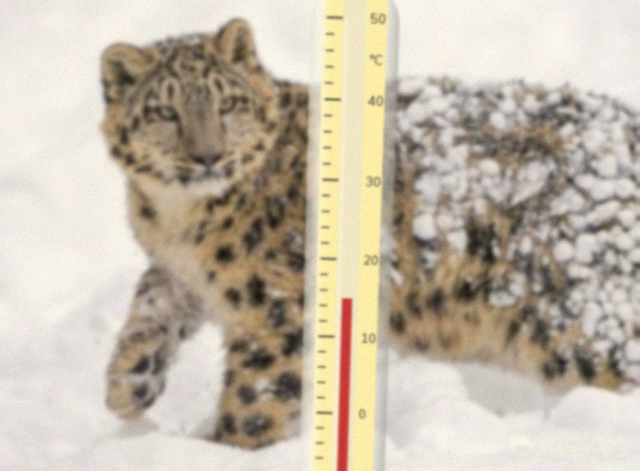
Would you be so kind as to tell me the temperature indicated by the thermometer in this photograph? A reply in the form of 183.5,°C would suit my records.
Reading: 15,°C
